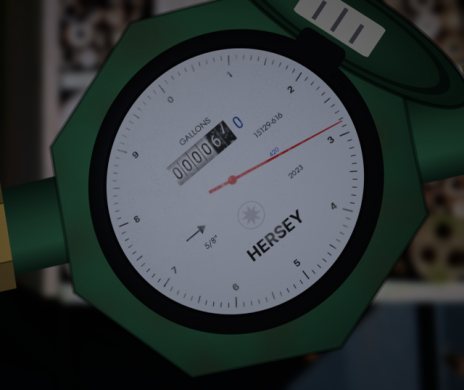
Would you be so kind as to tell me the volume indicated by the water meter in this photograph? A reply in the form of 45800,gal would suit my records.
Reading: 672.8,gal
